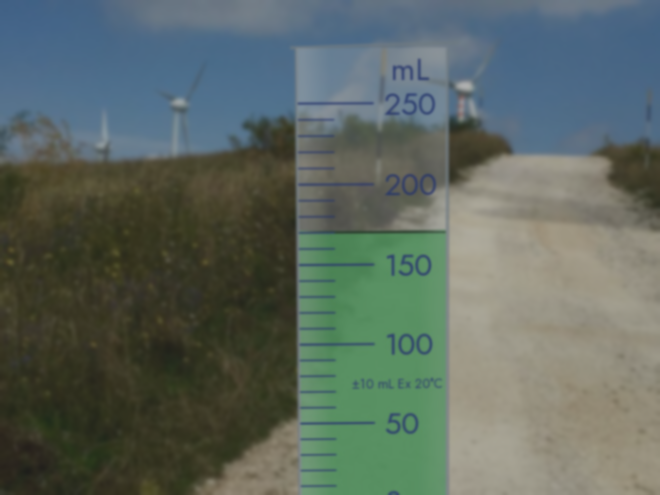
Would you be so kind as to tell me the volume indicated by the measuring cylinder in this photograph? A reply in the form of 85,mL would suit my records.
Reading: 170,mL
